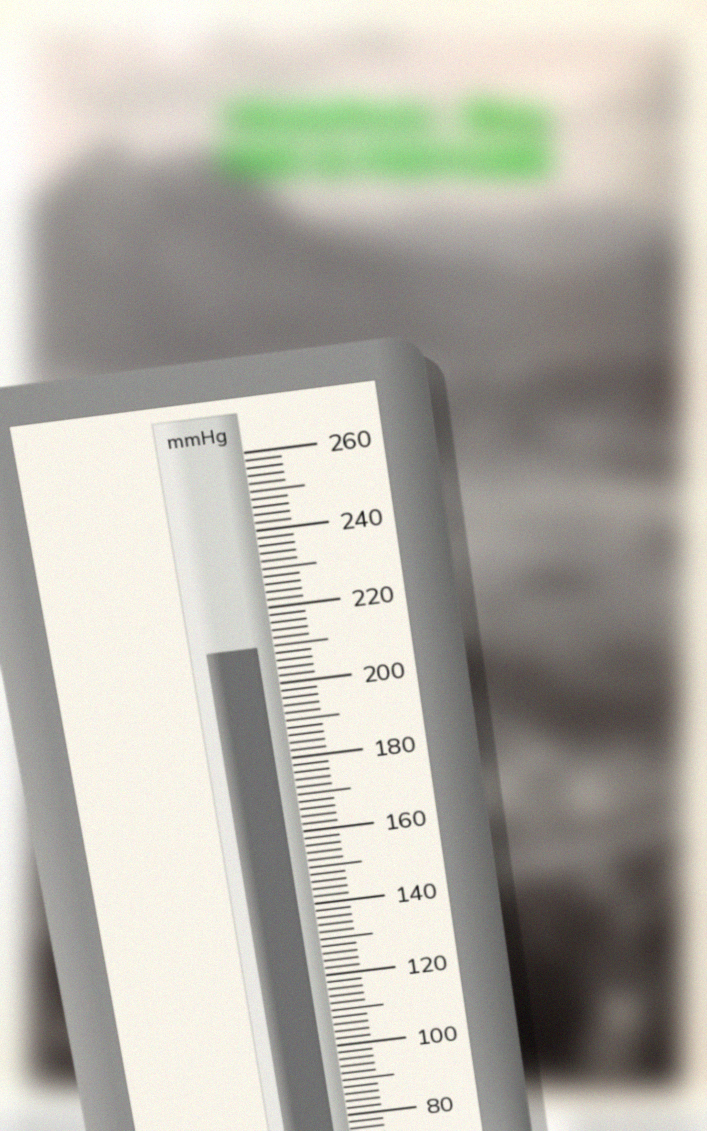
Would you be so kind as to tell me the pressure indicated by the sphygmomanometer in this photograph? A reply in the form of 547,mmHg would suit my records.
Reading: 210,mmHg
